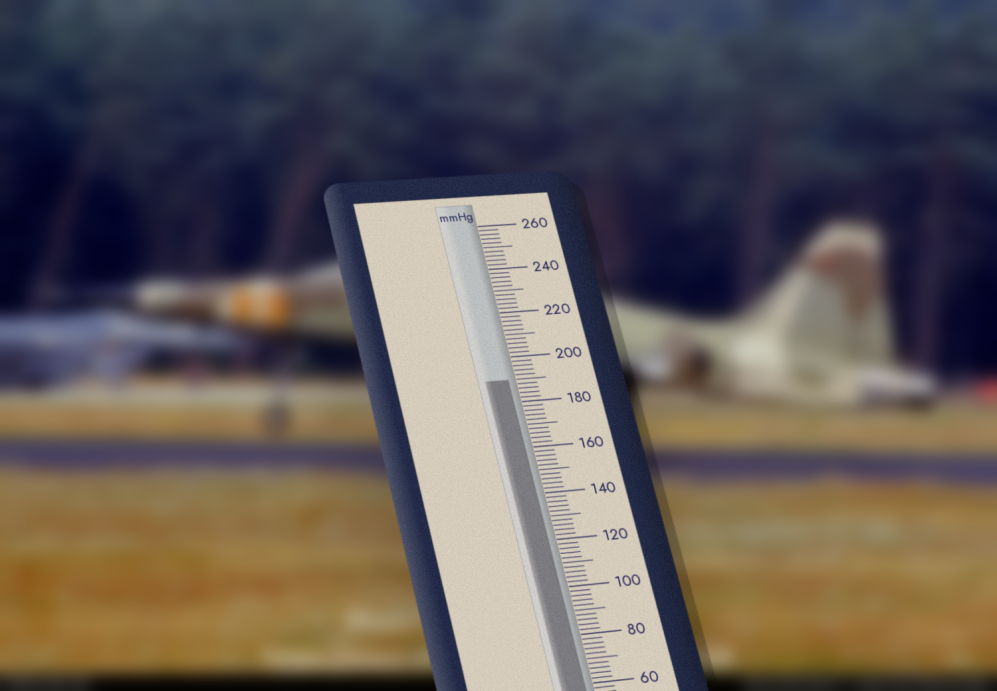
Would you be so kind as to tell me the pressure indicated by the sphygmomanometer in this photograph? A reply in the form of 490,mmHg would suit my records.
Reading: 190,mmHg
